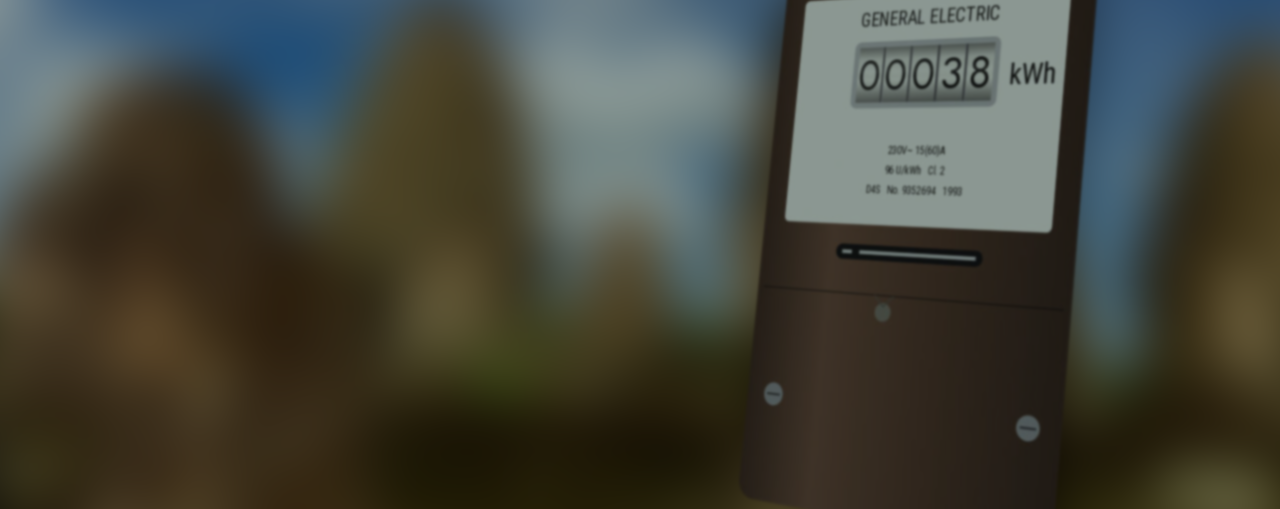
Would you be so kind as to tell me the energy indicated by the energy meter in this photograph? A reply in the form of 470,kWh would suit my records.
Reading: 38,kWh
